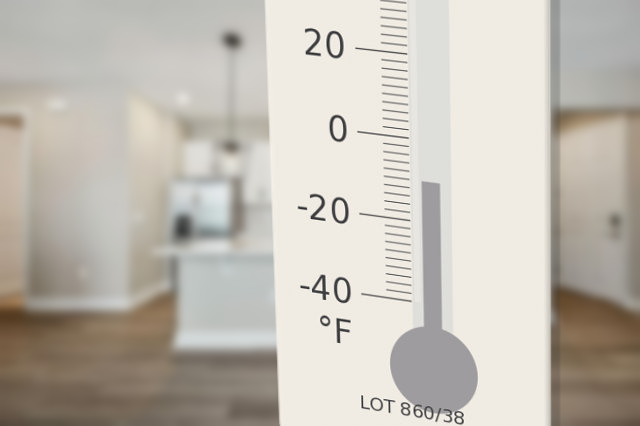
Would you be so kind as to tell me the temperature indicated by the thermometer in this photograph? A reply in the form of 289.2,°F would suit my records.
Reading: -10,°F
